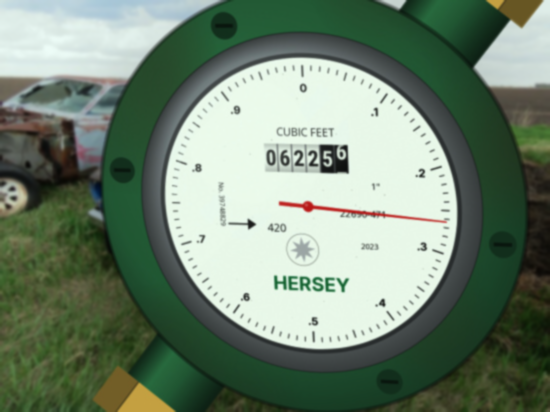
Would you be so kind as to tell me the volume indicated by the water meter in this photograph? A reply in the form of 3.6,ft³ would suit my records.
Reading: 62256.26,ft³
